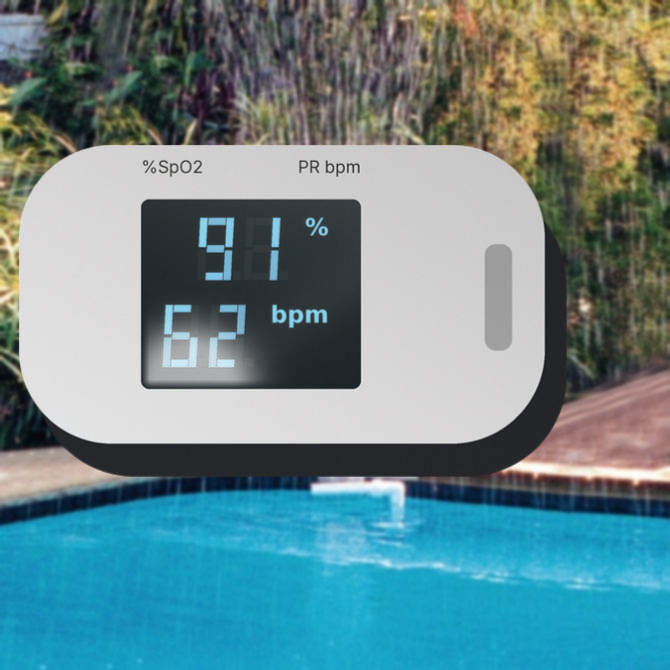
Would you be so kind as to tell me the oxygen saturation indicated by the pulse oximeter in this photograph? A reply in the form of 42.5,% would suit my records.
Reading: 91,%
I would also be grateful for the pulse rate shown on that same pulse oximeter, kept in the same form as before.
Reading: 62,bpm
